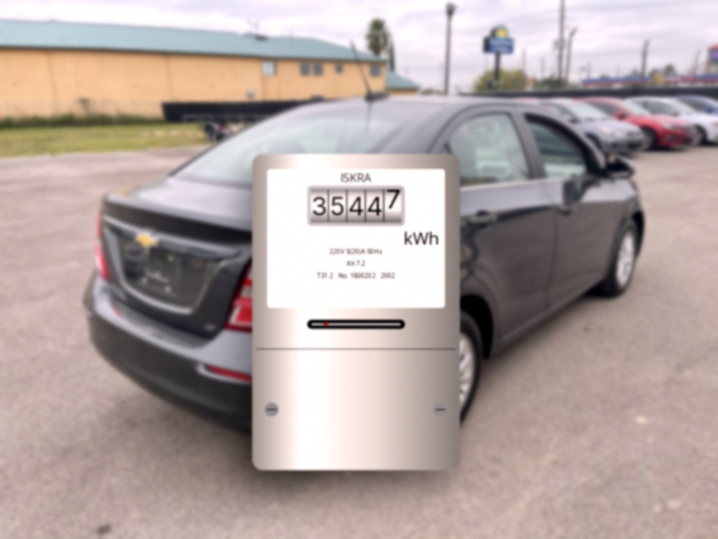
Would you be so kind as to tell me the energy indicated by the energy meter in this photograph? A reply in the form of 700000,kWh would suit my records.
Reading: 35447,kWh
